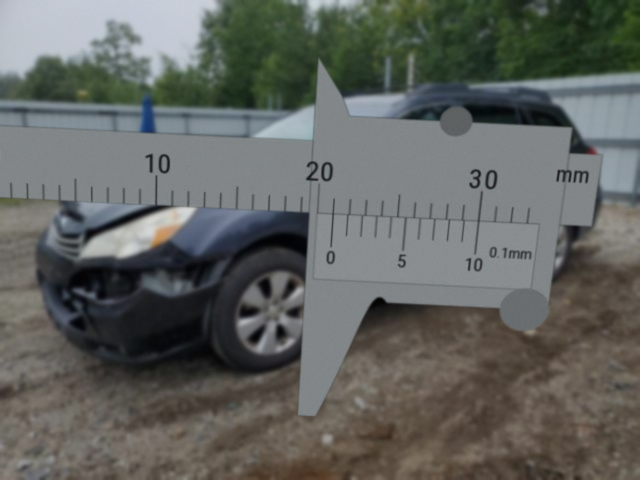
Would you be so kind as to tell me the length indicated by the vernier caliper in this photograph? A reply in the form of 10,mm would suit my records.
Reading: 21.0,mm
